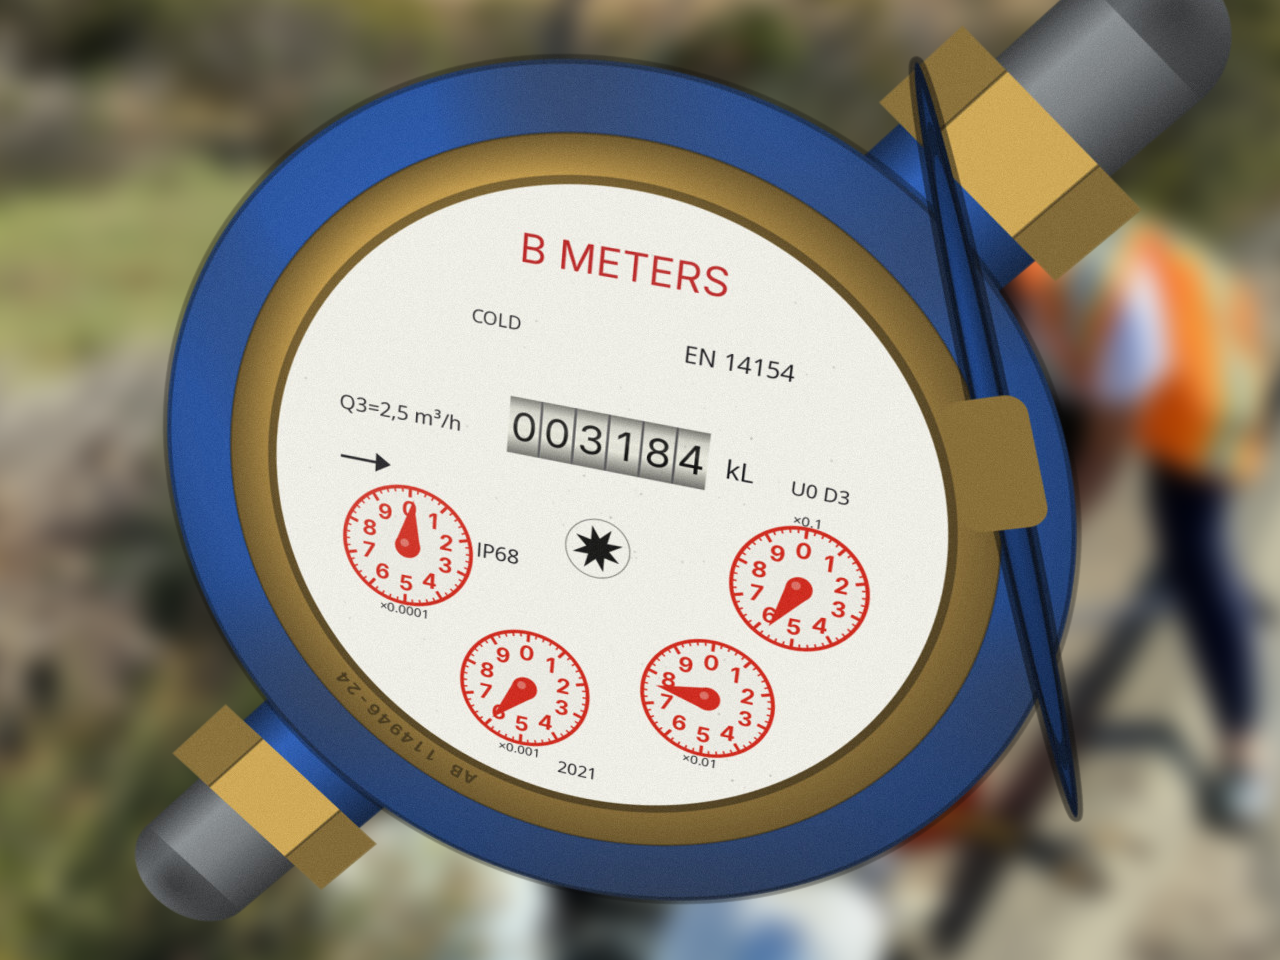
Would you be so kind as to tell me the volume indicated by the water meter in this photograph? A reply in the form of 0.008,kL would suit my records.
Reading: 3184.5760,kL
